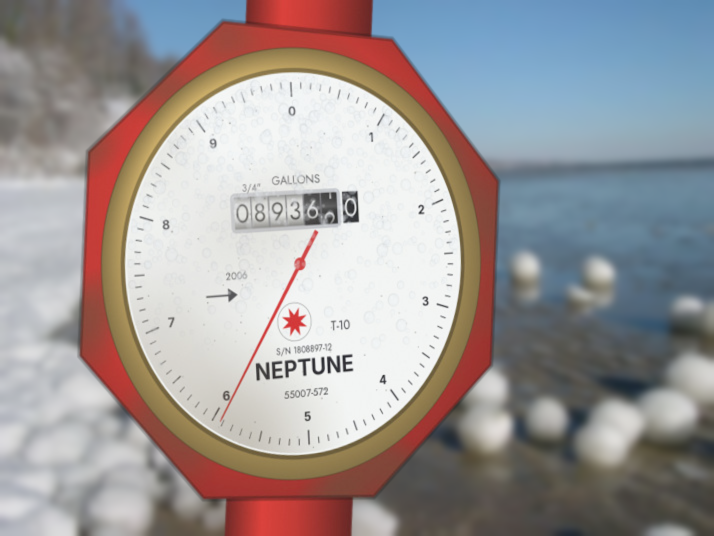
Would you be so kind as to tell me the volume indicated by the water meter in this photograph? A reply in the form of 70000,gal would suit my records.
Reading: 893615.9,gal
